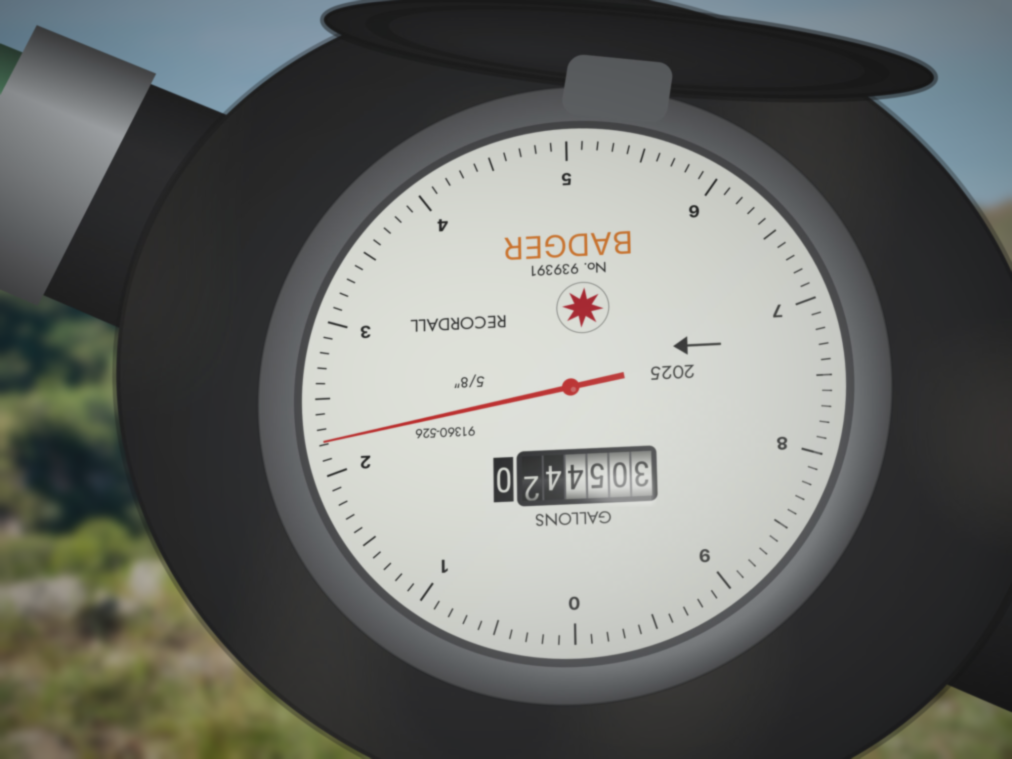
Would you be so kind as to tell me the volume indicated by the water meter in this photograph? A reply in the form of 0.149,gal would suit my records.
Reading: 3054422.2,gal
